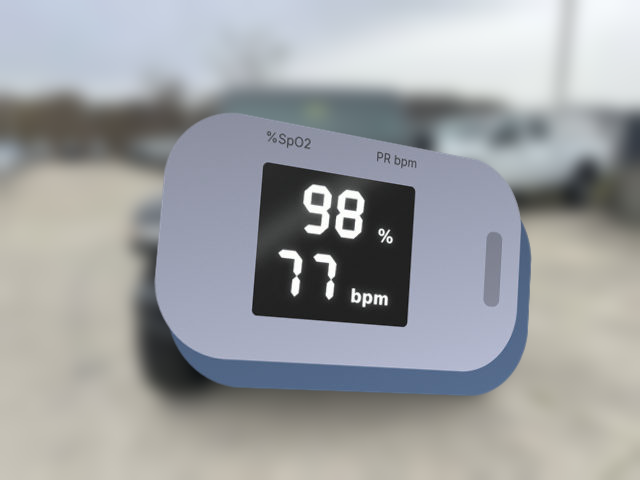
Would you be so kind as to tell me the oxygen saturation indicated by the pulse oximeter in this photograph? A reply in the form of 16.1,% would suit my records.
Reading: 98,%
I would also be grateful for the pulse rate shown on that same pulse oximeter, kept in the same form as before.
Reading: 77,bpm
